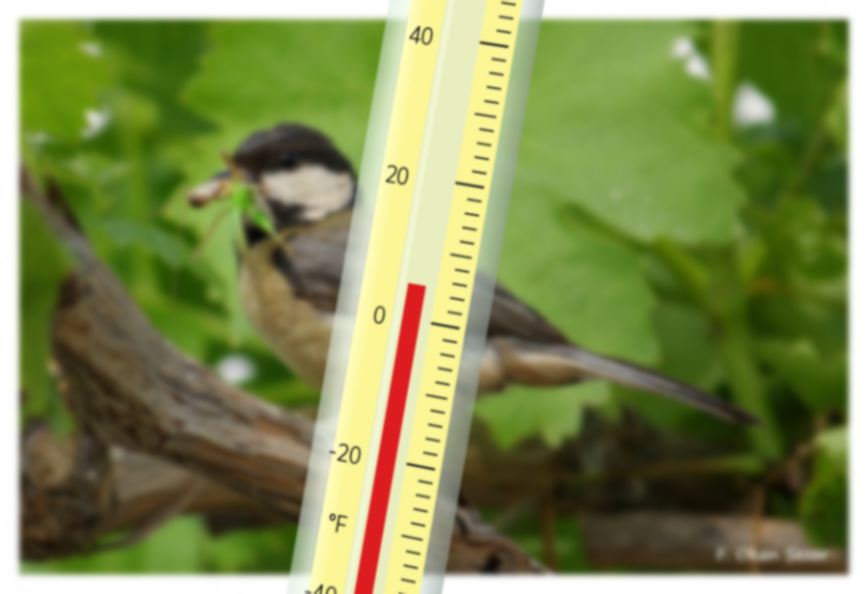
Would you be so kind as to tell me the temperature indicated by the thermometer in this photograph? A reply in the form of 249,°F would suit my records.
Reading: 5,°F
